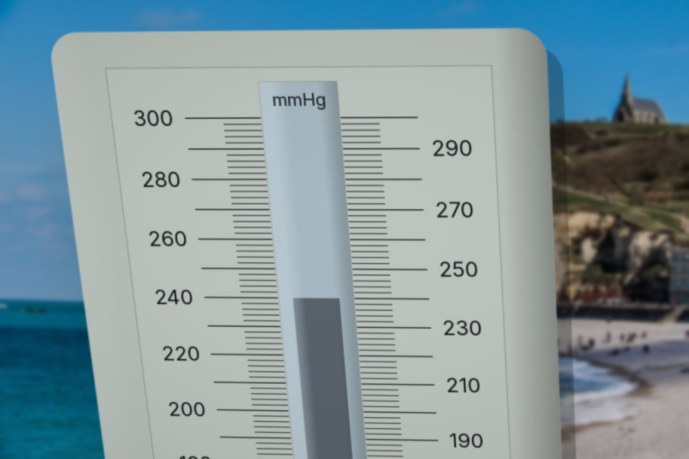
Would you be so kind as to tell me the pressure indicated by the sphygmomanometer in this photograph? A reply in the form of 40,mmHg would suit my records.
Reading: 240,mmHg
